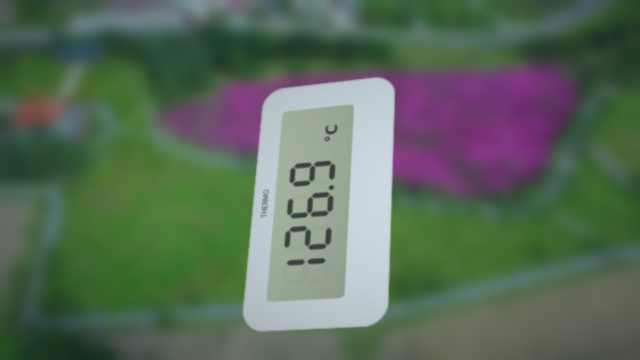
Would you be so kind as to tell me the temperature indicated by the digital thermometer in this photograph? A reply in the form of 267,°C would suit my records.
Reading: 126.9,°C
